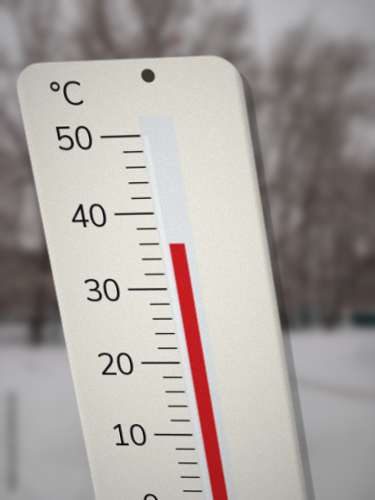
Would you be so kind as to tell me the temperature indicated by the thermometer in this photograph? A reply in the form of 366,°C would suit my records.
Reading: 36,°C
